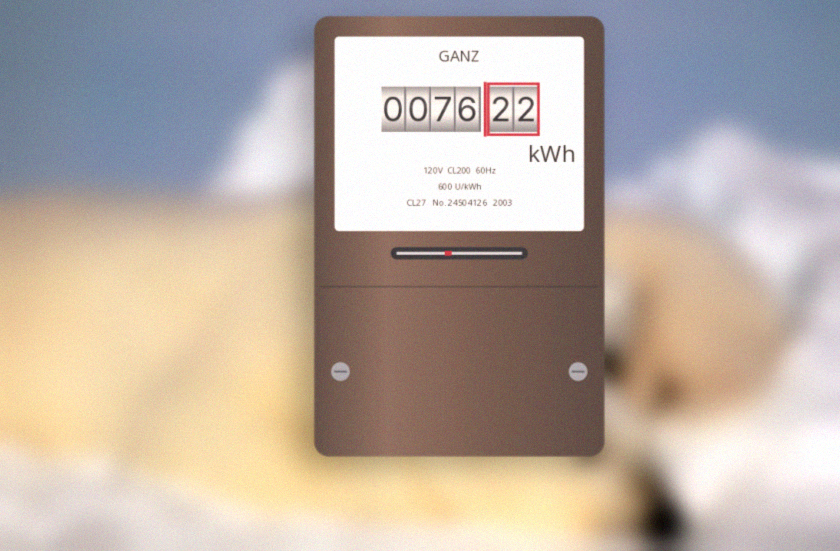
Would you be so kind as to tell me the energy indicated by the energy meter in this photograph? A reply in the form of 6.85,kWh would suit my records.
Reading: 76.22,kWh
